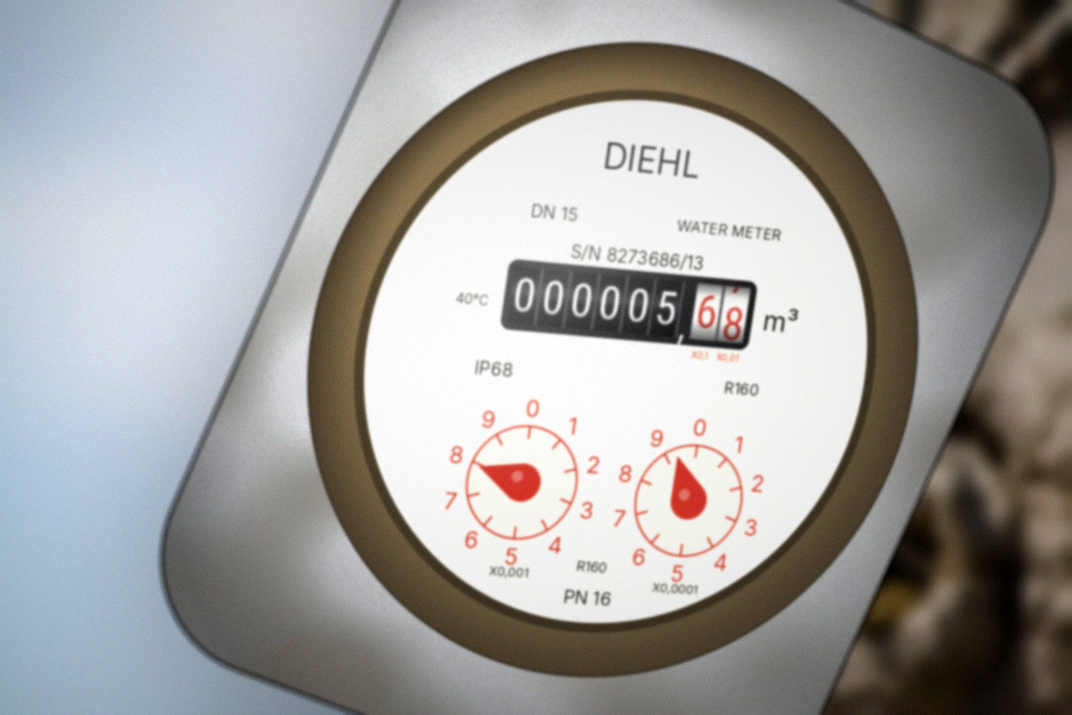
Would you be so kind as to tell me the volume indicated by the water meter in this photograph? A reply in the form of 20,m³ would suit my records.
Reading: 5.6779,m³
